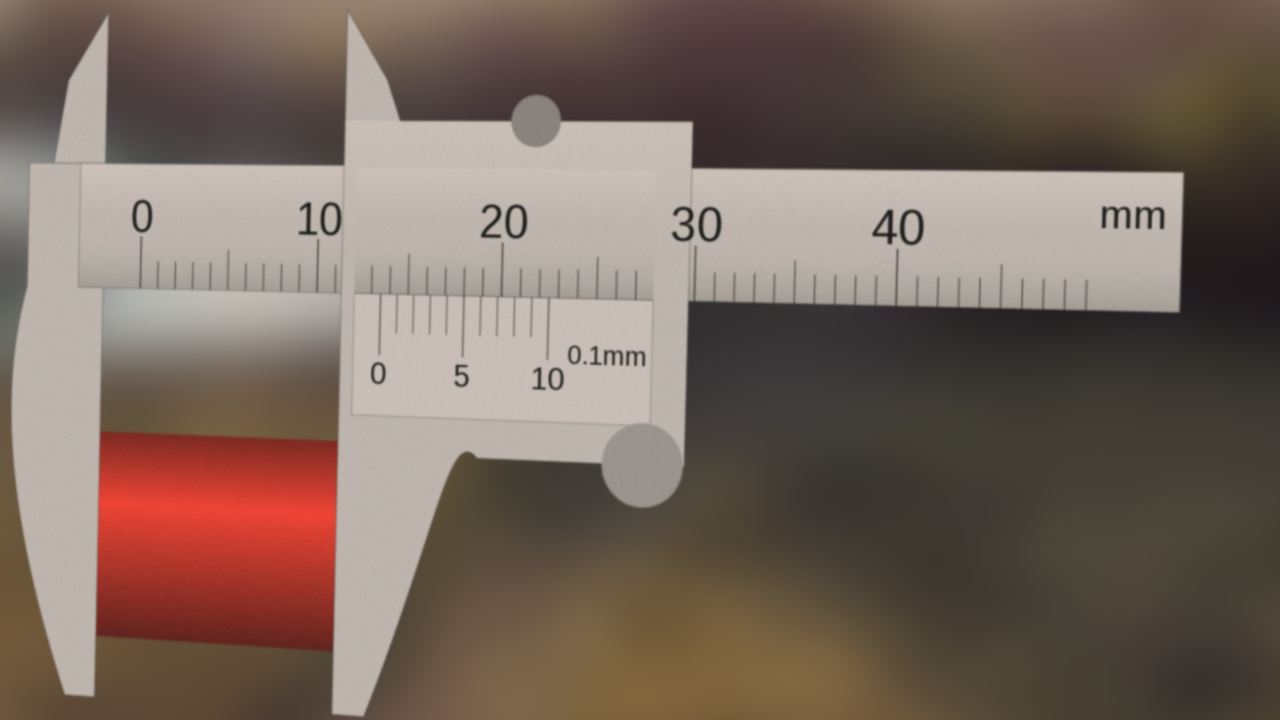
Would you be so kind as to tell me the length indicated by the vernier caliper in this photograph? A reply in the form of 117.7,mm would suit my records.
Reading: 13.5,mm
